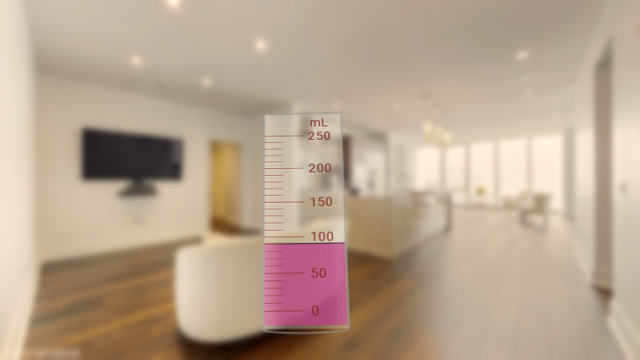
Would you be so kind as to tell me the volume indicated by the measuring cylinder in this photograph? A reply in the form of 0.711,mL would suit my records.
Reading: 90,mL
